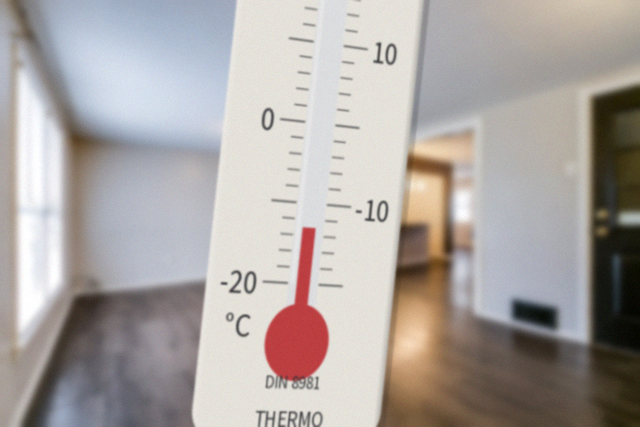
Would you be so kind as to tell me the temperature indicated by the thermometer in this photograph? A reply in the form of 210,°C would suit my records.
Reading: -13,°C
